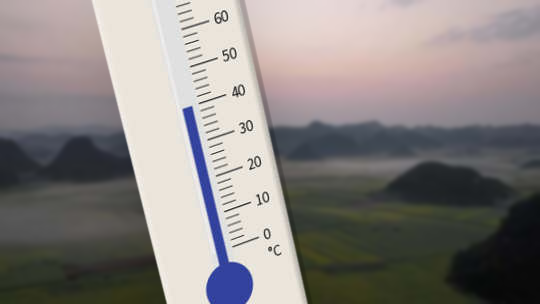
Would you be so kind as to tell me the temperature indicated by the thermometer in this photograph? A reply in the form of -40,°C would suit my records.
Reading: 40,°C
